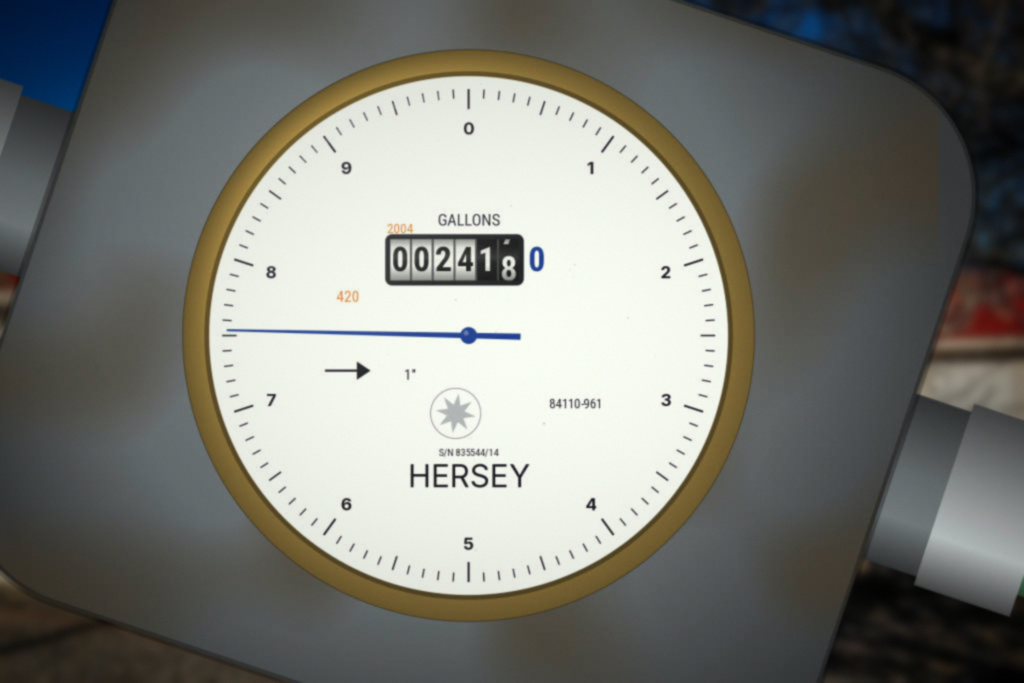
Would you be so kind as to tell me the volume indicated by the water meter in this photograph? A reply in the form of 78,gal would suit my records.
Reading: 24177.5,gal
